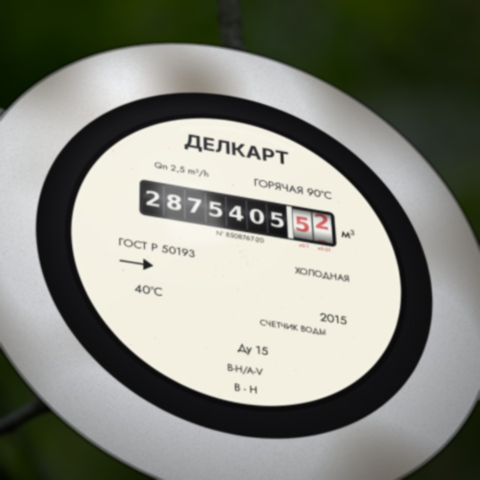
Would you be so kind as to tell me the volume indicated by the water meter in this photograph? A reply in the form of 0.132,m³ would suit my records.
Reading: 2875405.52,m³
